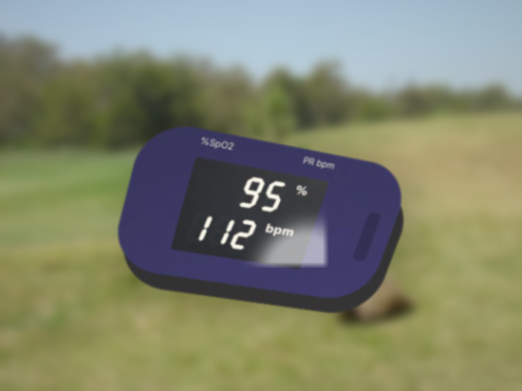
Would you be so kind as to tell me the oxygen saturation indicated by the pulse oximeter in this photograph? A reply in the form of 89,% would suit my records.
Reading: 95,%
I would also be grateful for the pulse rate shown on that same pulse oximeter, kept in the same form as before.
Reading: 112,bpm
